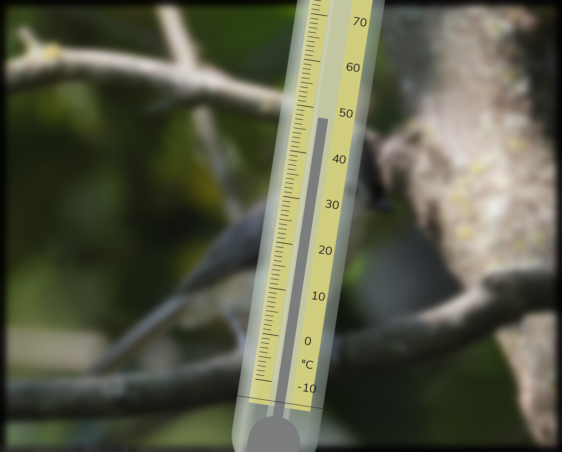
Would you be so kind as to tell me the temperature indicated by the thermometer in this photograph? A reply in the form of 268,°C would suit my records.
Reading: 48,°C
